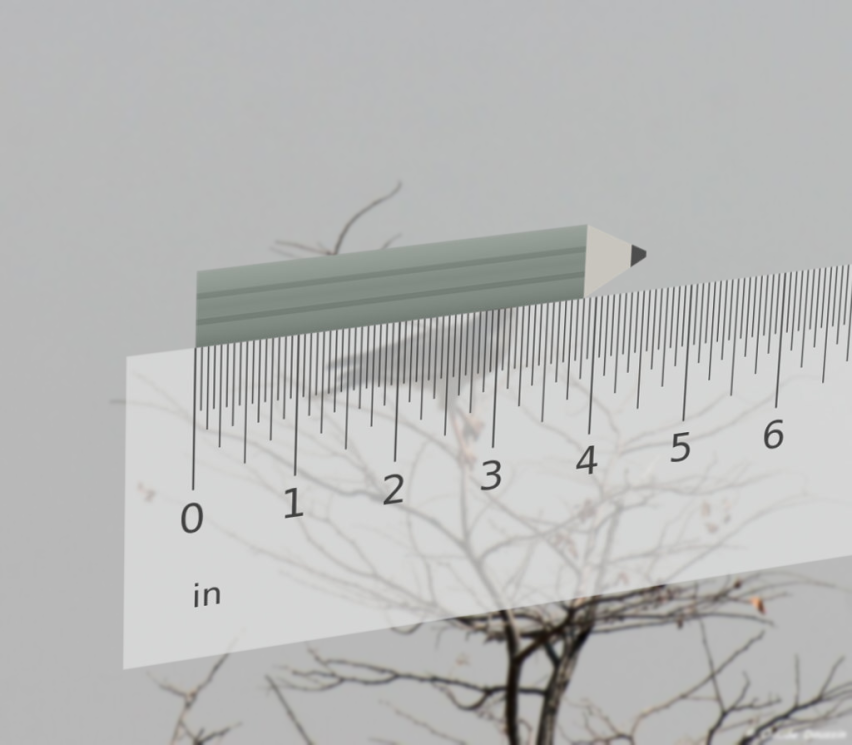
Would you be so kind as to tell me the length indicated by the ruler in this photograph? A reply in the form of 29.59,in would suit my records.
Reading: 4.5,in
